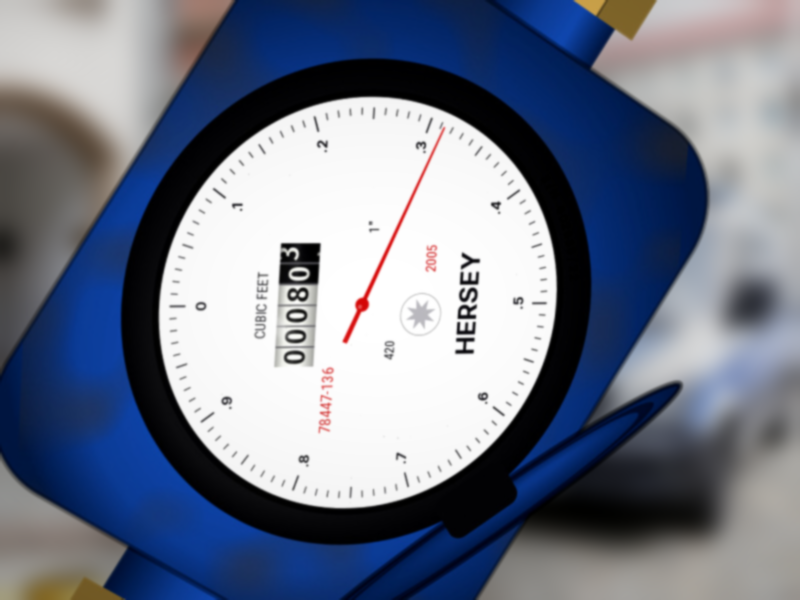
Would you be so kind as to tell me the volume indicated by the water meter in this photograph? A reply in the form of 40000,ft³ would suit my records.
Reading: 803.31,ft³
